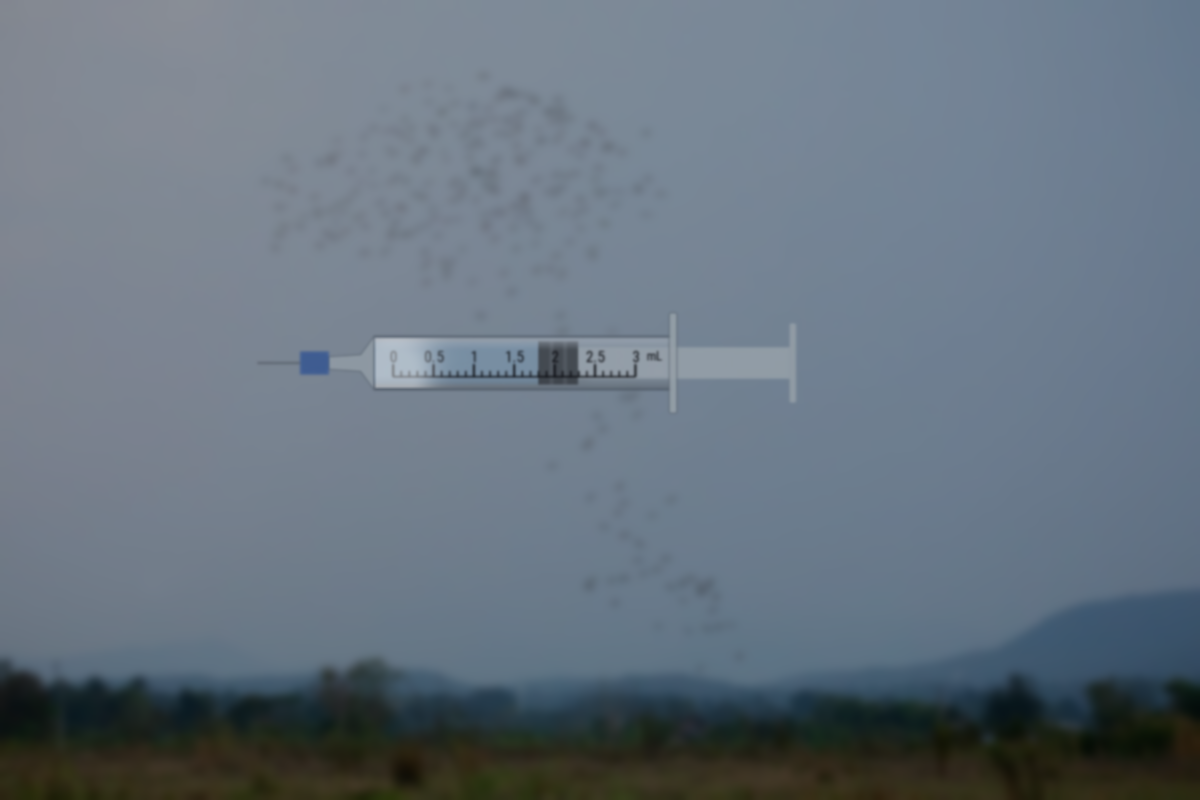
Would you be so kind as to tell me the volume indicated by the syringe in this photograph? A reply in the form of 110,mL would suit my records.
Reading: 1.8,mL
